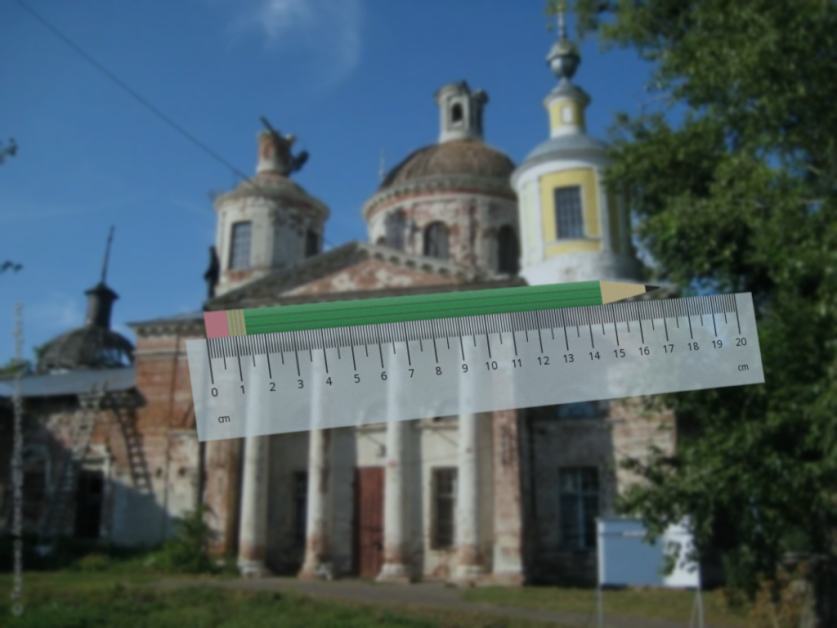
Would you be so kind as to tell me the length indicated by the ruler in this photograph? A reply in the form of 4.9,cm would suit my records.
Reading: 17,cm
